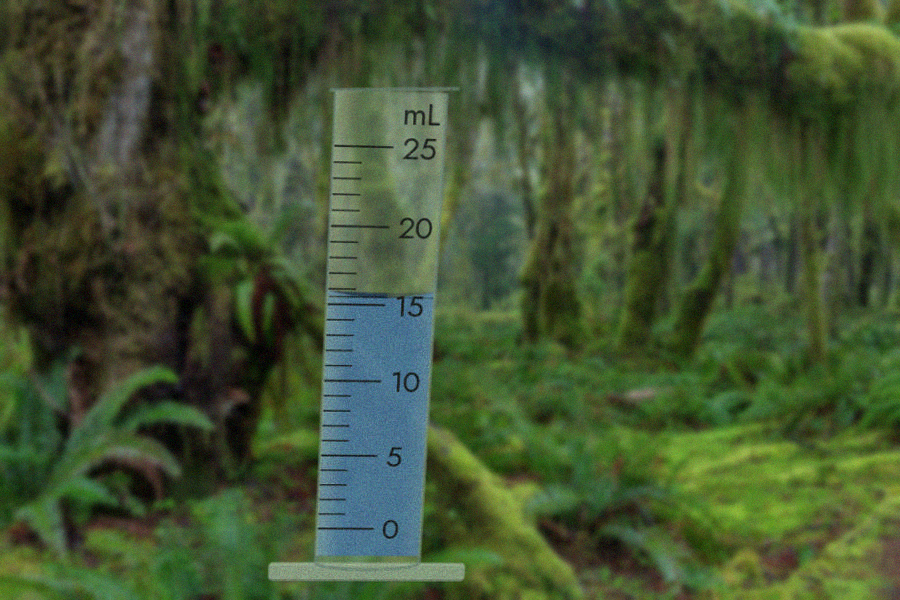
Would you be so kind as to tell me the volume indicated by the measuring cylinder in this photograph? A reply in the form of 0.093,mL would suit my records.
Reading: 15.5,mL
